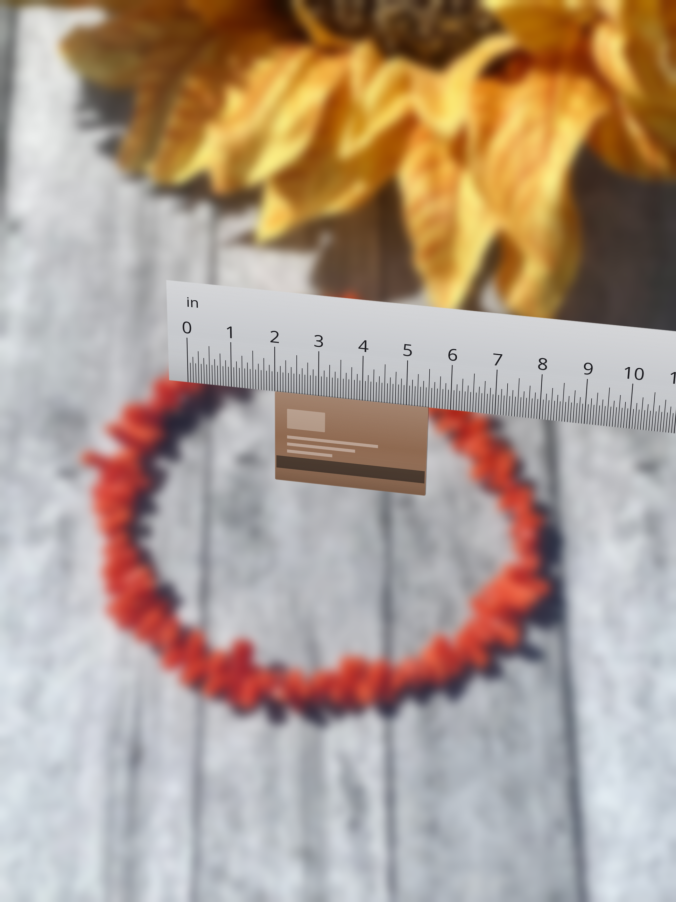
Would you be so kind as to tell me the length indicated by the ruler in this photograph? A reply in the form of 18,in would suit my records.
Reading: 3.5,in
